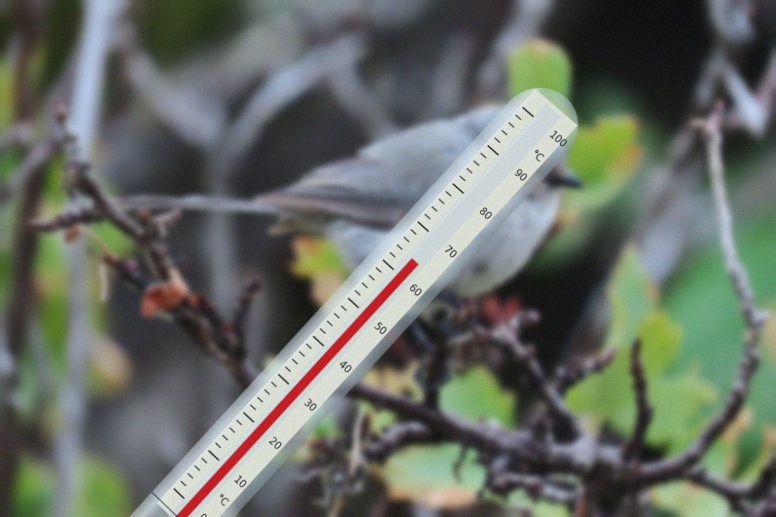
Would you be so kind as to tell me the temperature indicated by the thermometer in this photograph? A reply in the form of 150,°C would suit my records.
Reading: 64,°C
